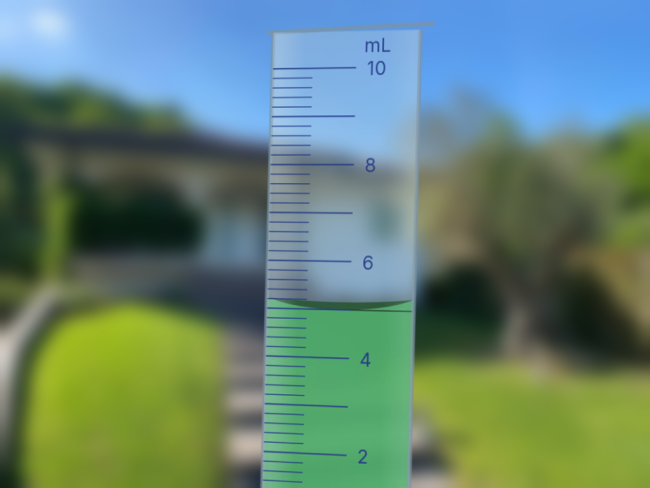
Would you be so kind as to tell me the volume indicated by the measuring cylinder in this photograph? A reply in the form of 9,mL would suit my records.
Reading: 5,mL
